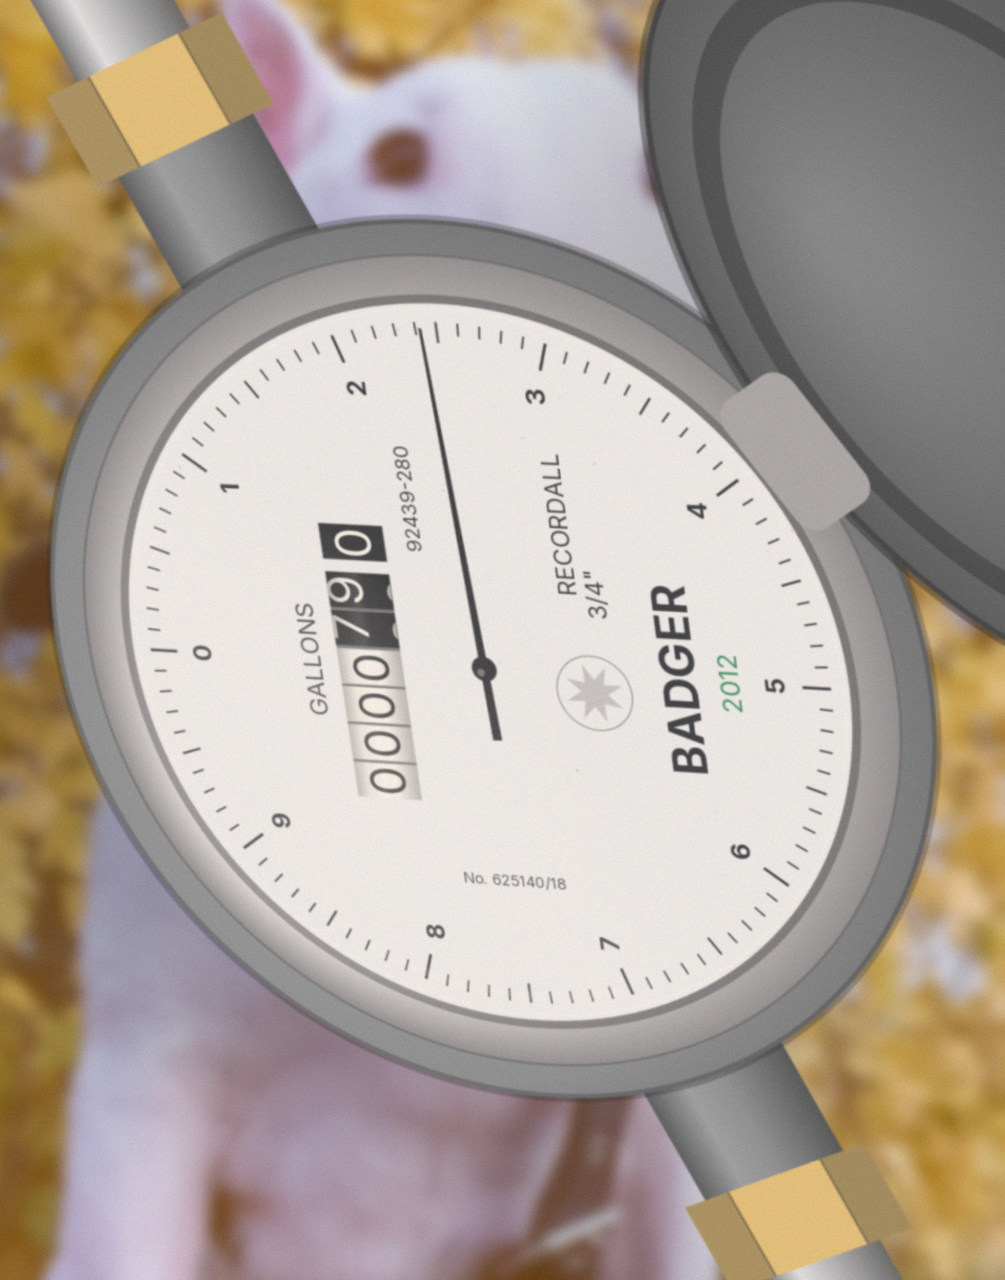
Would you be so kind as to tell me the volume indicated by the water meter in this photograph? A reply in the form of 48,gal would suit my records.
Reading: 792.4,gal
